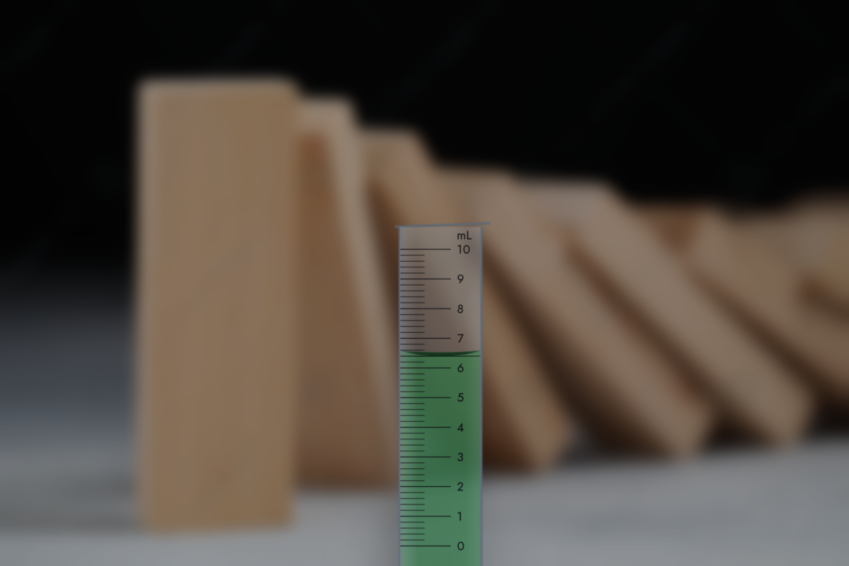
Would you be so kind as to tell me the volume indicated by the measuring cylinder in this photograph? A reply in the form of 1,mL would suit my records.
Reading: 6.4,mL
